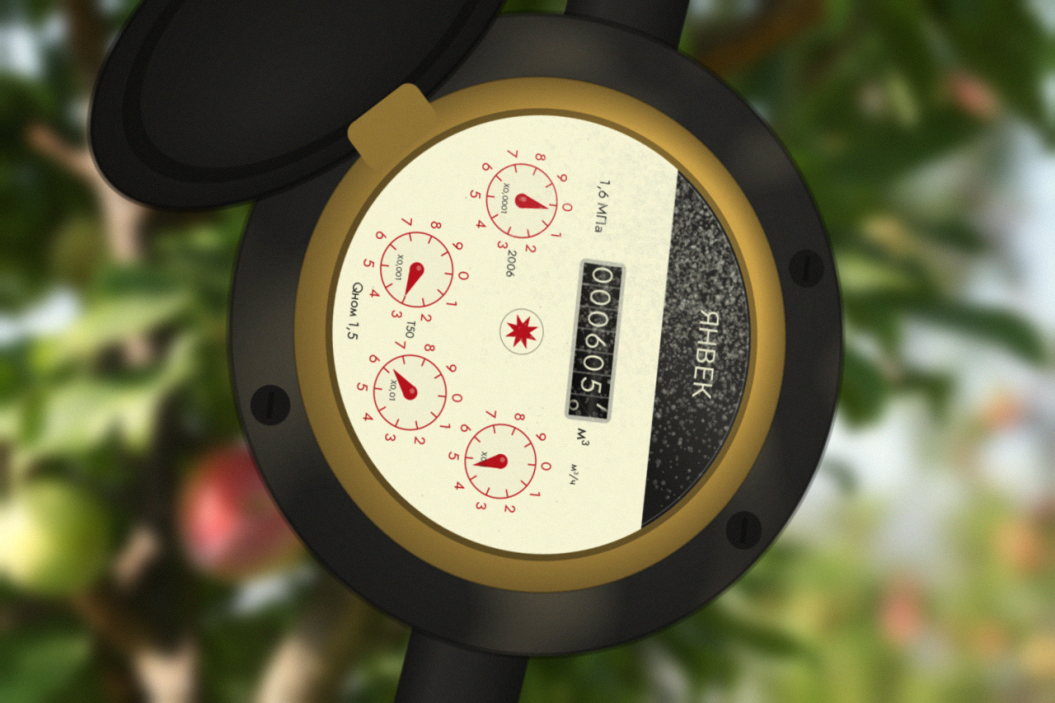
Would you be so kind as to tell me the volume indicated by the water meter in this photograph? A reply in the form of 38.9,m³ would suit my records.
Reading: 6057.4630,m³
